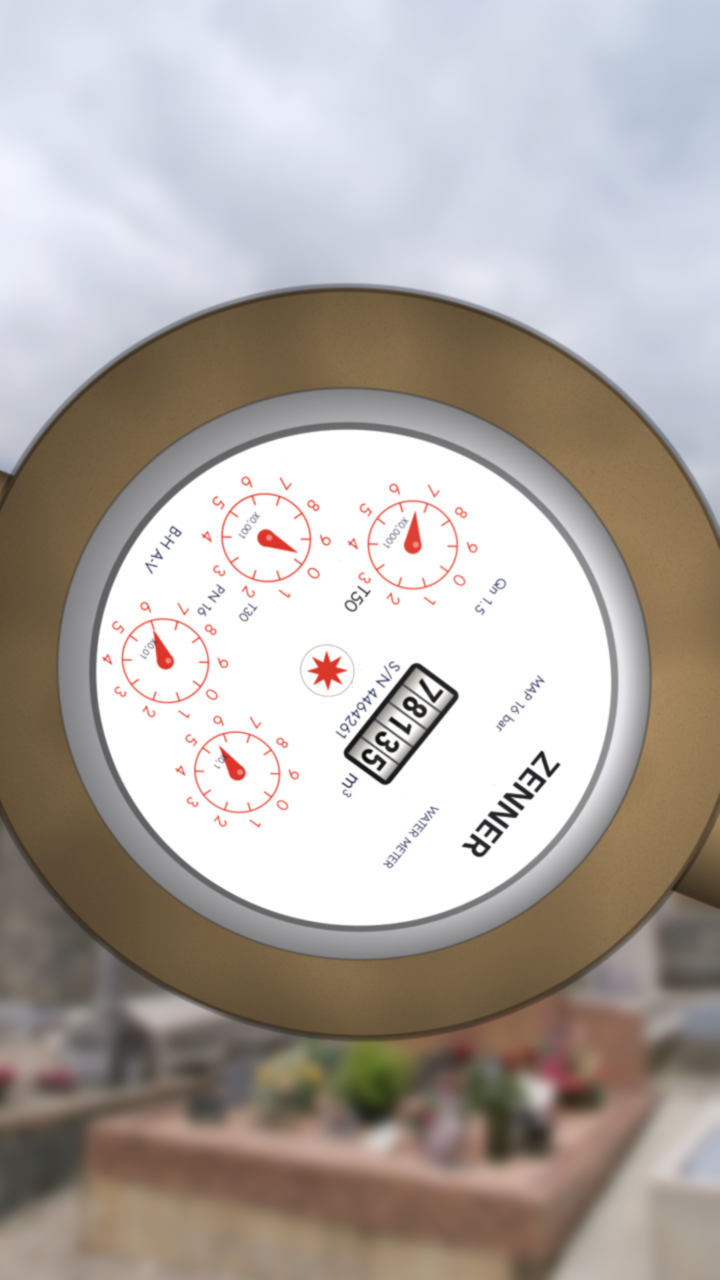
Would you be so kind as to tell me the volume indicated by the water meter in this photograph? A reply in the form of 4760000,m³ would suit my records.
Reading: 78135.5596,m³
